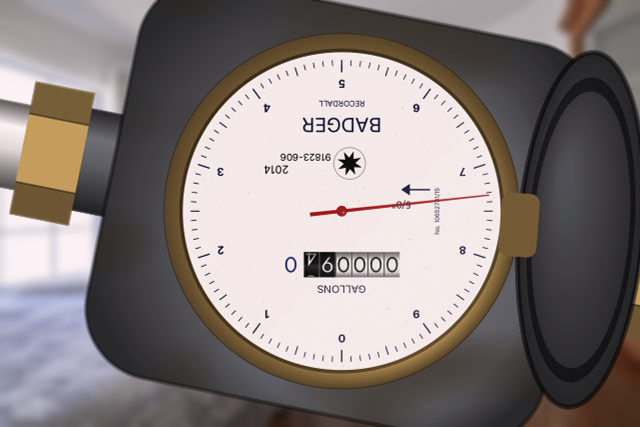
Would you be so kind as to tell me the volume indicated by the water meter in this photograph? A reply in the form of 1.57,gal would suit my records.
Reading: 937.3,gal
